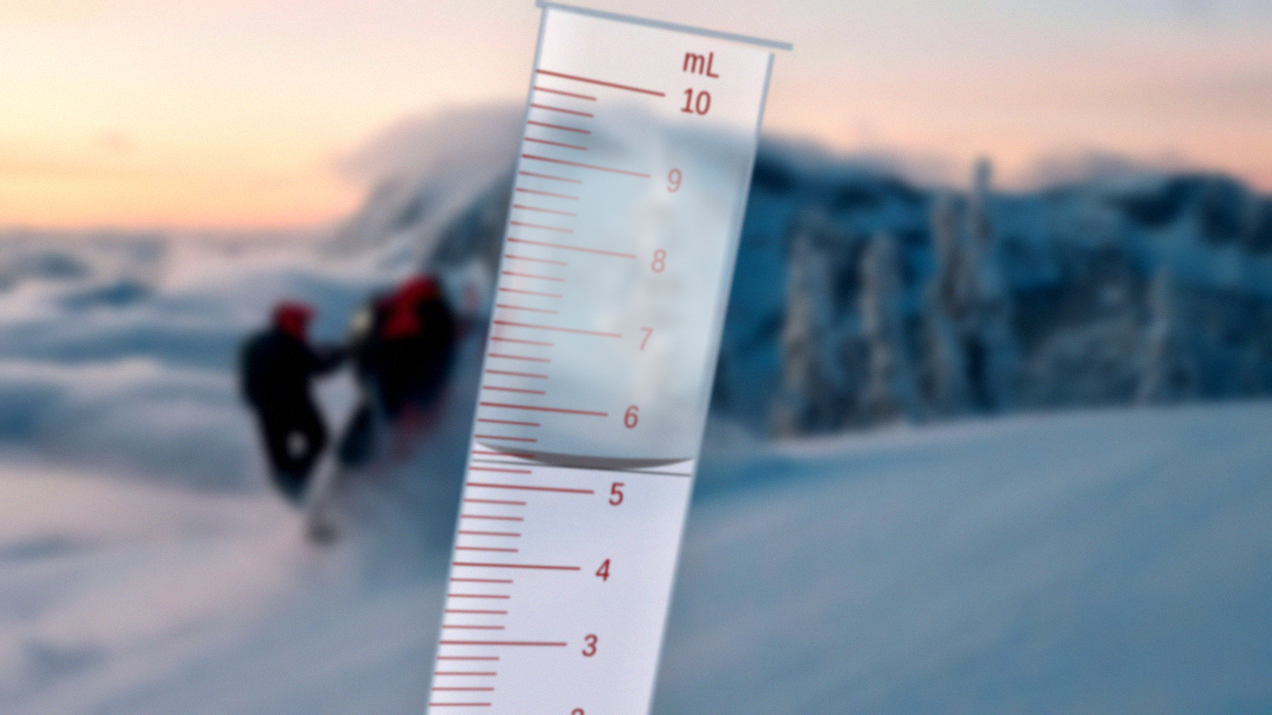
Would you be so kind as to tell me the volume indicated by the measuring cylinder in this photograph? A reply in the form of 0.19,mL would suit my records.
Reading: 5.3,mL
